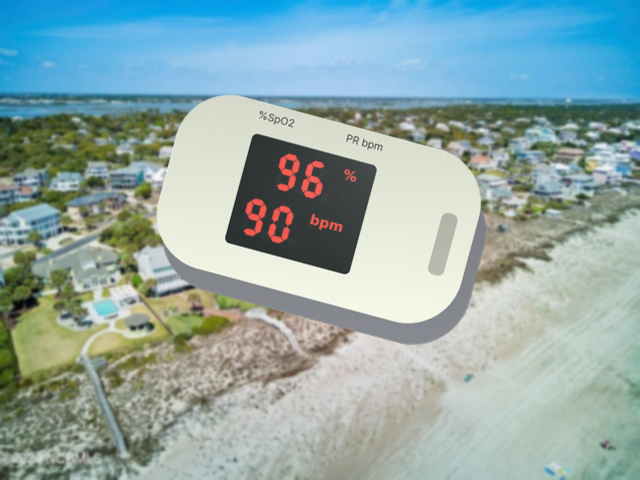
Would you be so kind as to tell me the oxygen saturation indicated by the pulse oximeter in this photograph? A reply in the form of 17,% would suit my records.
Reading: 96,%
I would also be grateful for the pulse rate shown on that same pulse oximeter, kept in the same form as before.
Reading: 90,bpm
